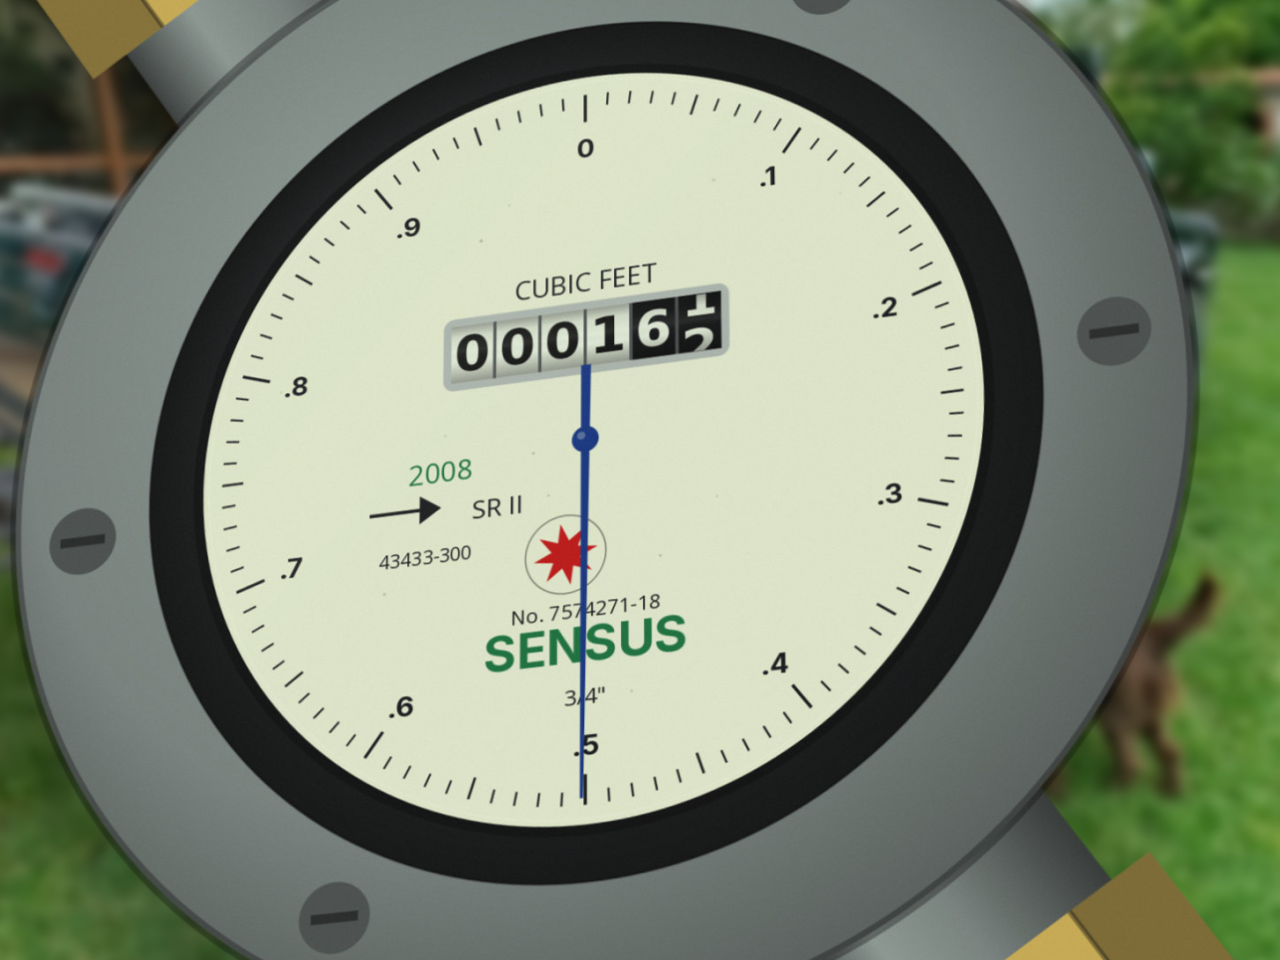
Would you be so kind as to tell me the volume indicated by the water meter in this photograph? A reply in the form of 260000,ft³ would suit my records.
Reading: 161.50,ft³
